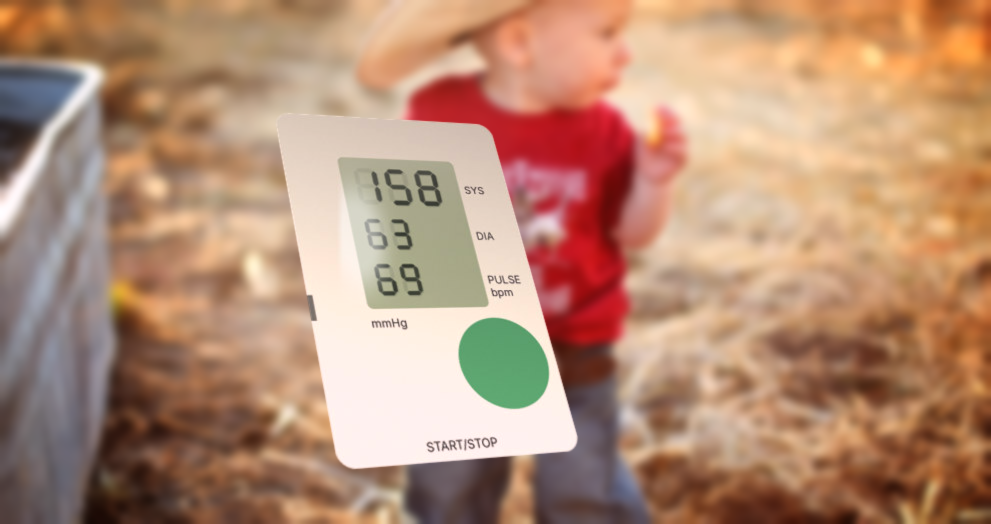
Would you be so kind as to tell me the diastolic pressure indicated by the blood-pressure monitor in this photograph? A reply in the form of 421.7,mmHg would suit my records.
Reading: 63,mmHg
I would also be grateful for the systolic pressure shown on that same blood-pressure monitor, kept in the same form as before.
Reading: 158,mmHg
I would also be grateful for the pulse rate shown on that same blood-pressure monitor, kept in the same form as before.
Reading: 69,bpm
